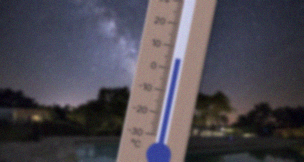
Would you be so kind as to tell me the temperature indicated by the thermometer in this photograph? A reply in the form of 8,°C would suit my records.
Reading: 5,°C
